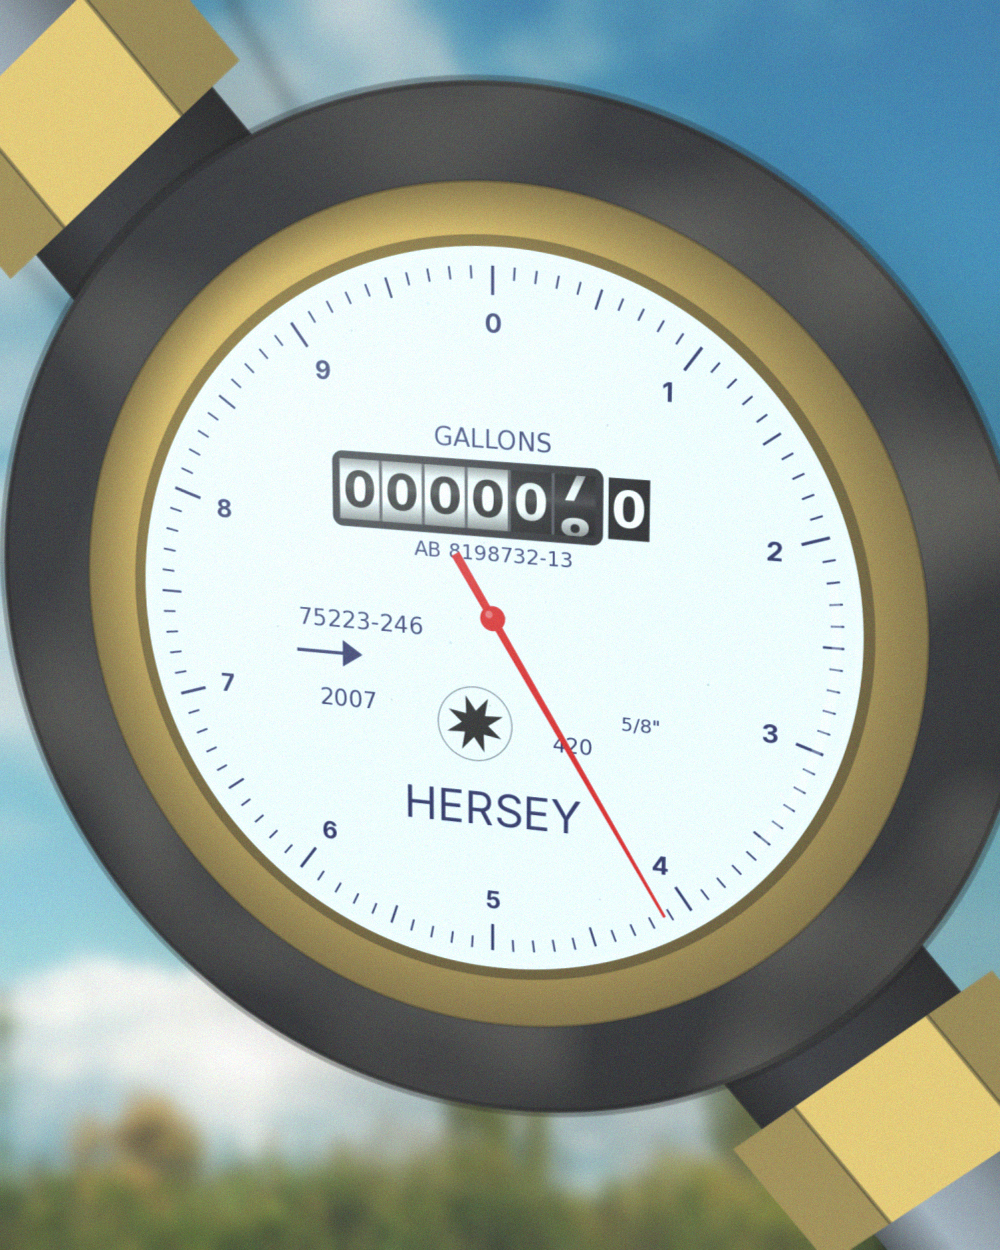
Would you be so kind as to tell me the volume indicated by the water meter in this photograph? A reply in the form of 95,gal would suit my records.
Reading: 74.1,gal
